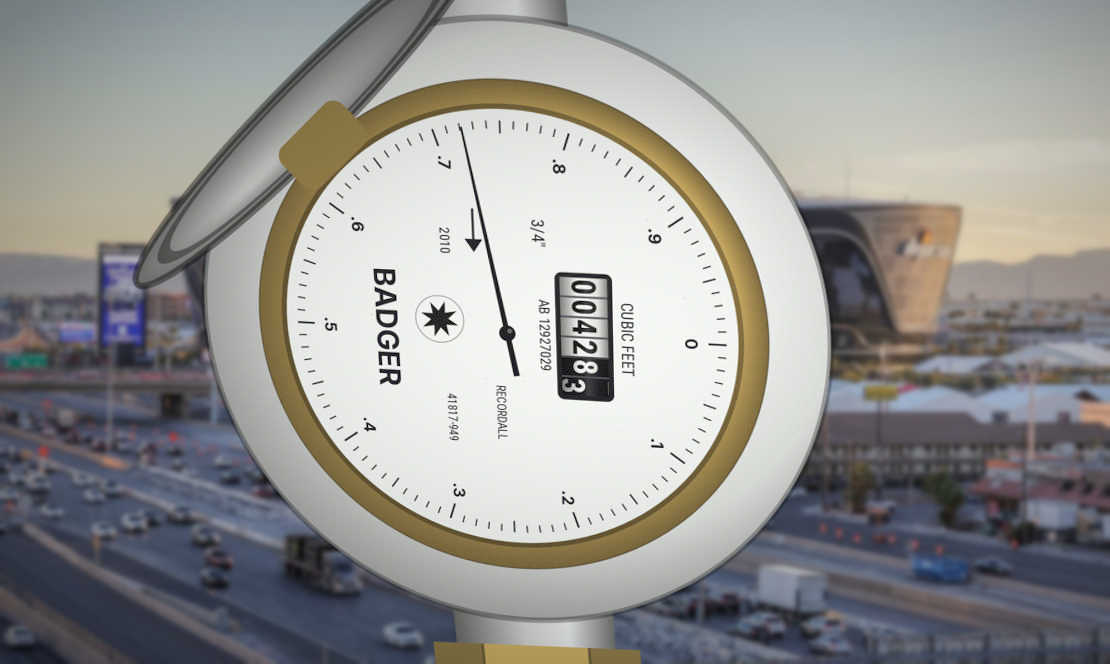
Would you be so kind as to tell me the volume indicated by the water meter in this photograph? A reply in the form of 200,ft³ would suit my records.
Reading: 4282.72,ft³
